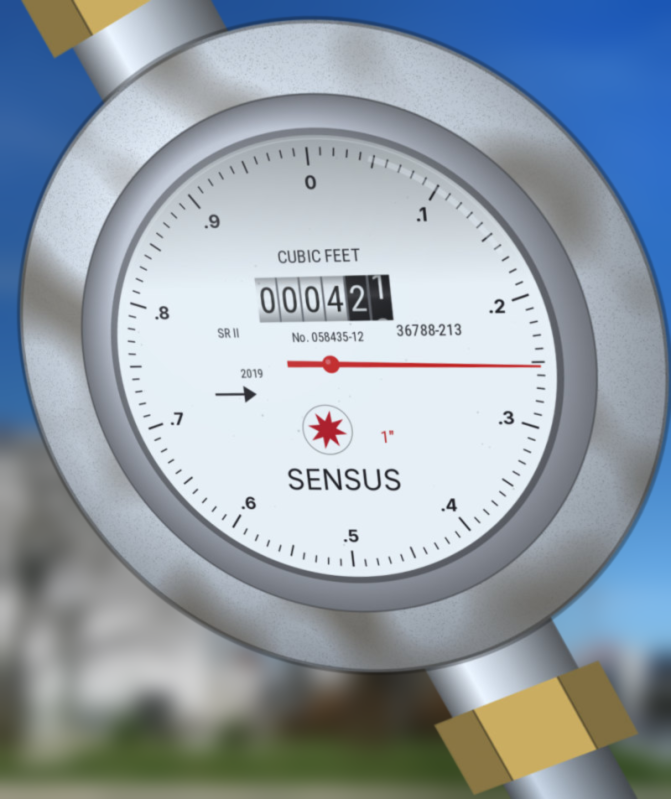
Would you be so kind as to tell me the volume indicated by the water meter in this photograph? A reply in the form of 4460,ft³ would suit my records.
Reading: 421.25,ft³
